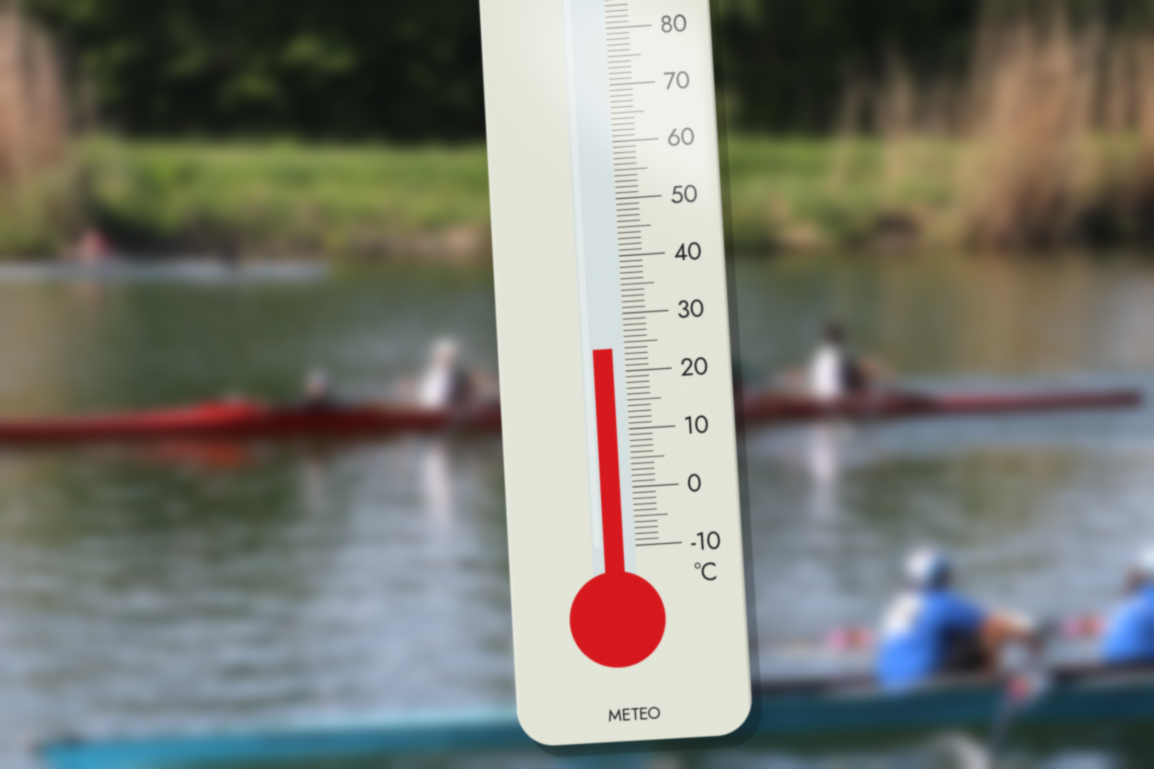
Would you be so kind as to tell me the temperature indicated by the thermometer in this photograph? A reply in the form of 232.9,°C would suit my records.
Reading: 24,°C
